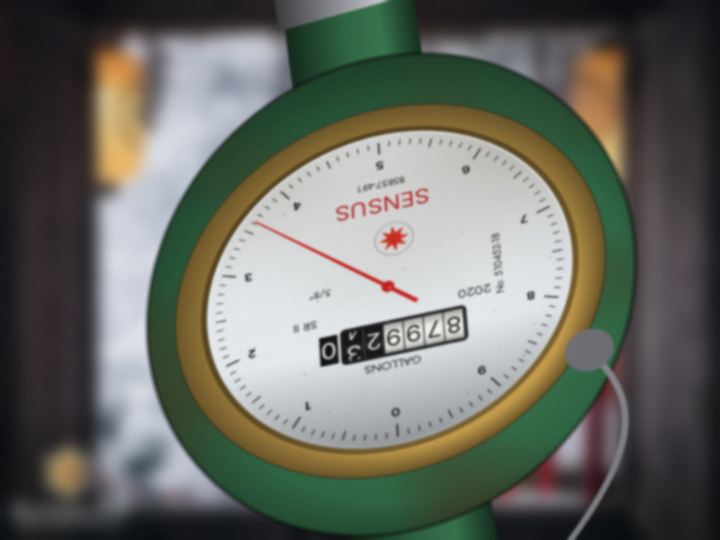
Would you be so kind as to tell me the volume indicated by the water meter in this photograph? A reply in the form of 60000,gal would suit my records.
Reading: 8799233.6,gal
